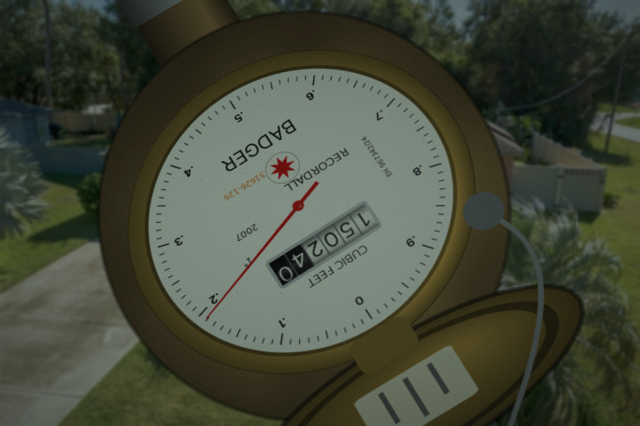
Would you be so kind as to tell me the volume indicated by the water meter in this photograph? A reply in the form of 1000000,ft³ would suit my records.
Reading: 150240.19,ft³
